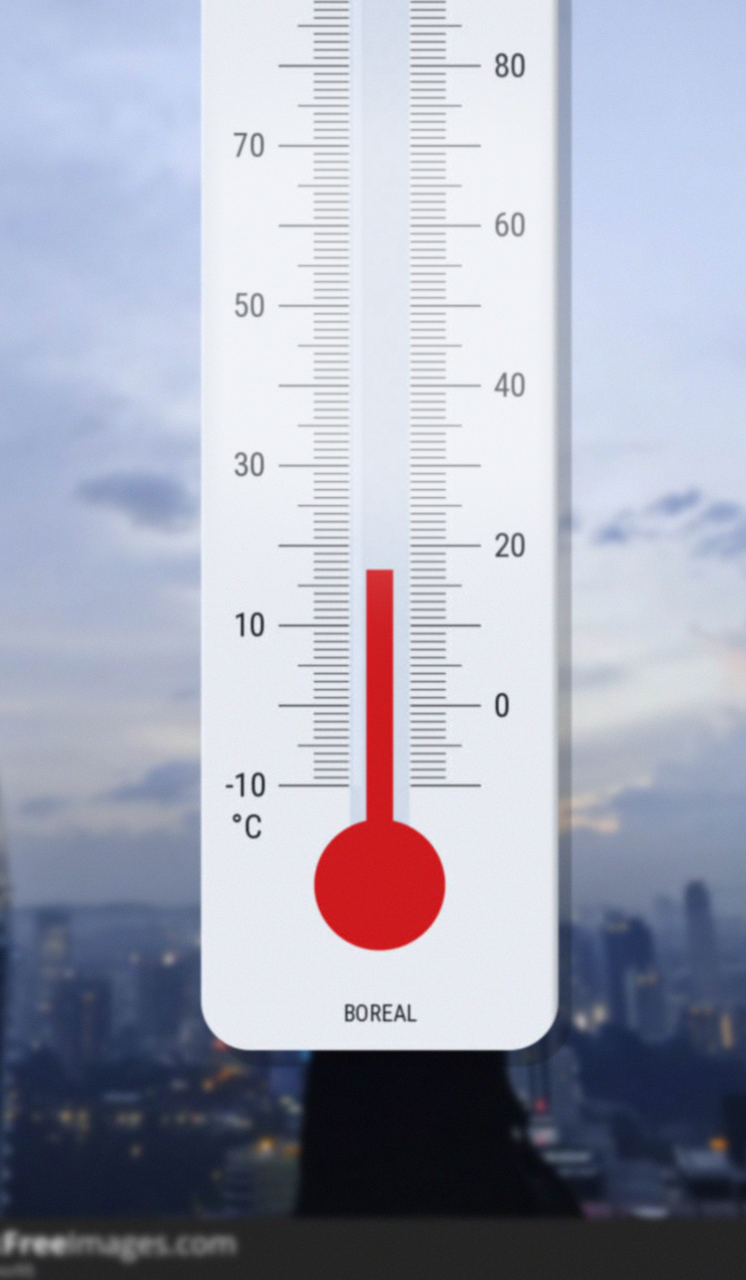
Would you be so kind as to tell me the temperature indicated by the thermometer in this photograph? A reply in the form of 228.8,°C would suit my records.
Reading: 17,°C
